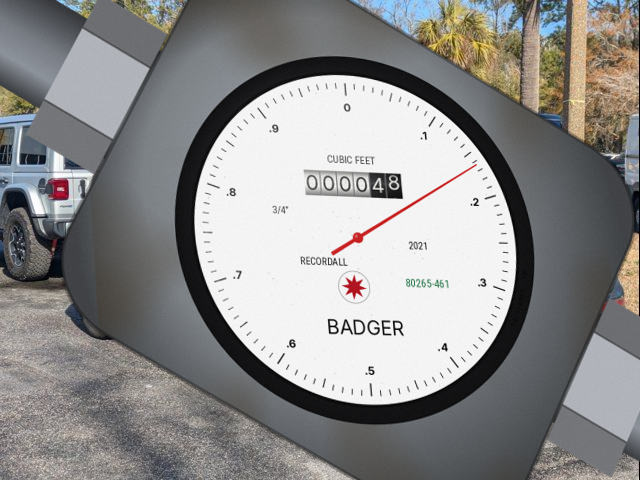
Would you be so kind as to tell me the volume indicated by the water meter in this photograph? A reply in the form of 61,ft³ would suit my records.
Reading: 48.16,ft³
